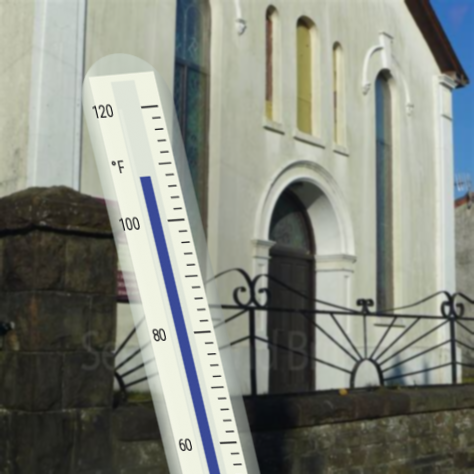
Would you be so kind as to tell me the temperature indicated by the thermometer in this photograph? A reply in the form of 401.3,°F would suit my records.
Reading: 108,°F
